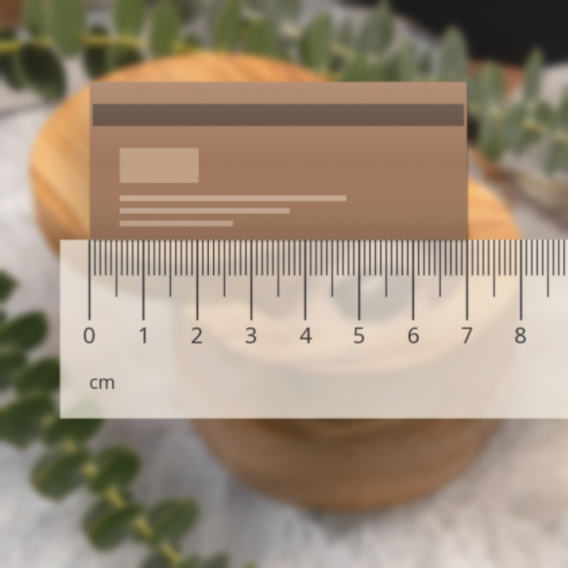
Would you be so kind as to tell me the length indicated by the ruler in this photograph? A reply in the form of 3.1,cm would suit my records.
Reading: 7,cm
